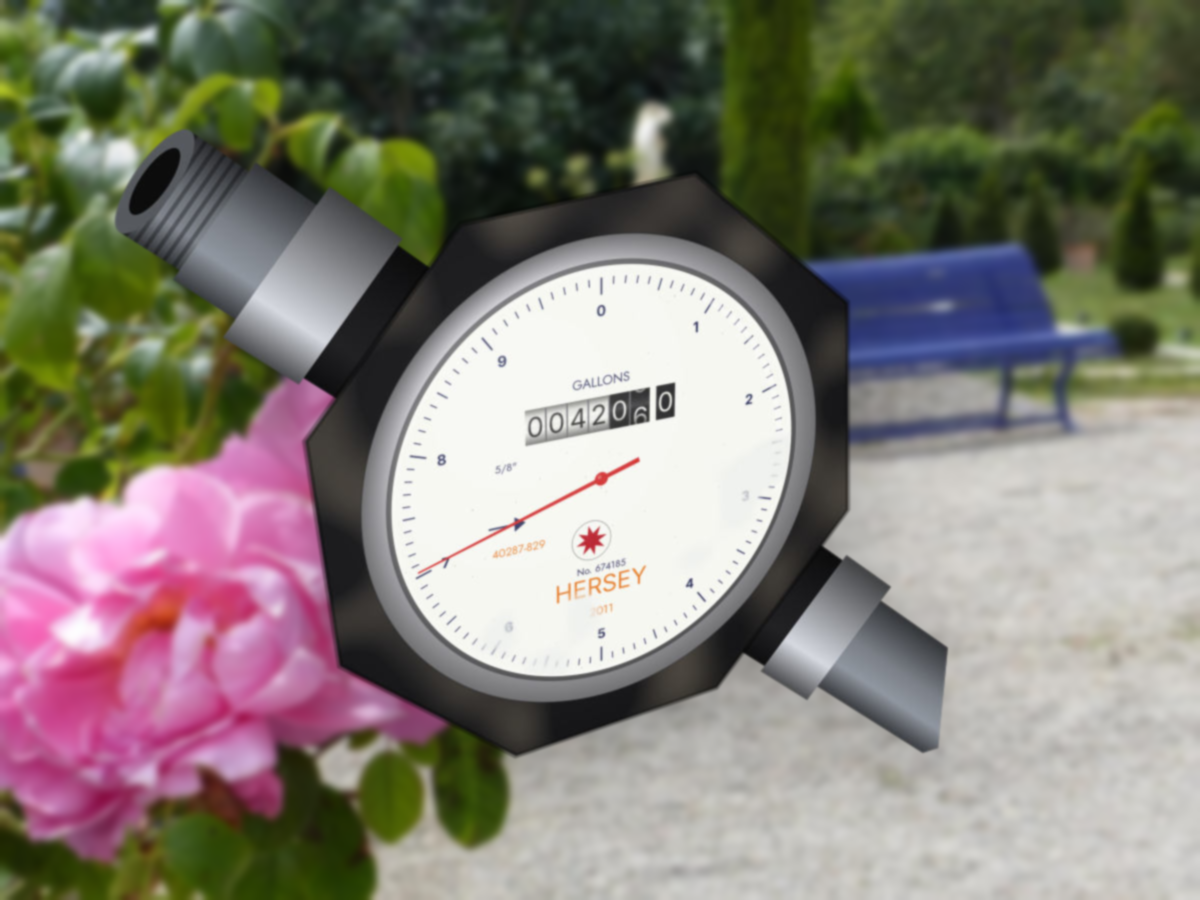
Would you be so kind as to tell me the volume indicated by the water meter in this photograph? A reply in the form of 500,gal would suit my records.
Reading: 42057.0,gal
